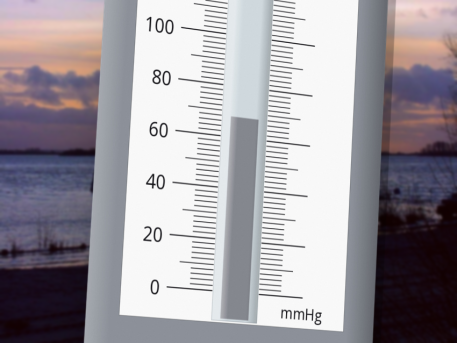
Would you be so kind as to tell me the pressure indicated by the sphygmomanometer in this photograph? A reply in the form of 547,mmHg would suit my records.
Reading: 68,mmHg
